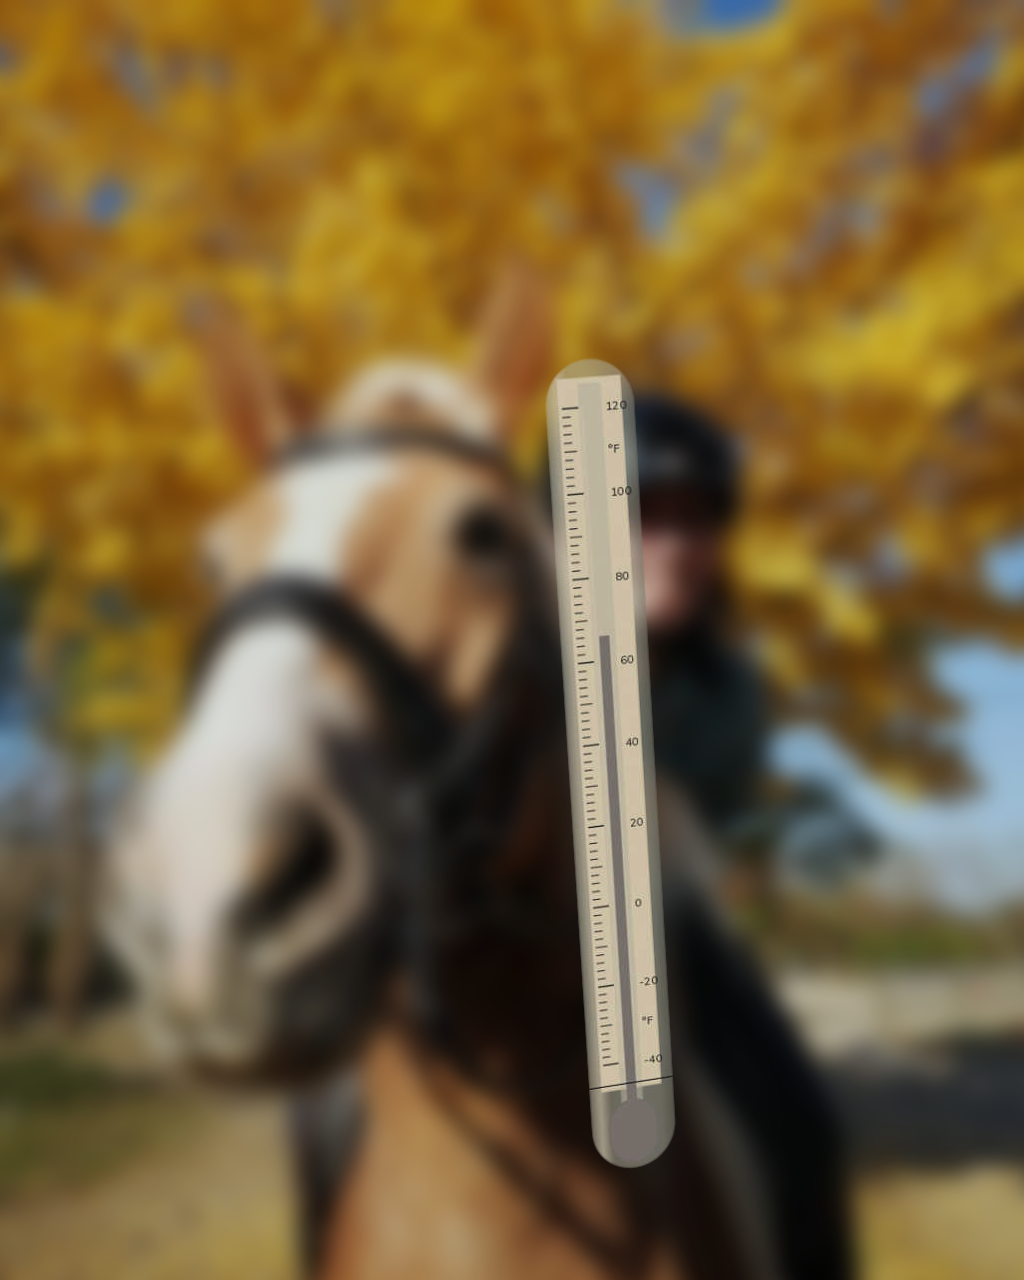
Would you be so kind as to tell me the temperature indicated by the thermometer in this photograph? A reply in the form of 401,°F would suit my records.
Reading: 66,°F
